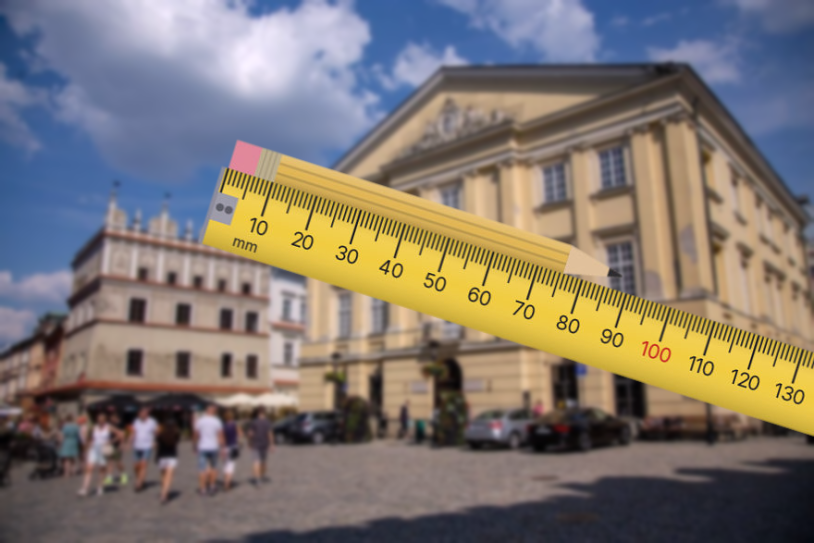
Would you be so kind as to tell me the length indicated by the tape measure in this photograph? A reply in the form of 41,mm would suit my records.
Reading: 88,mm
